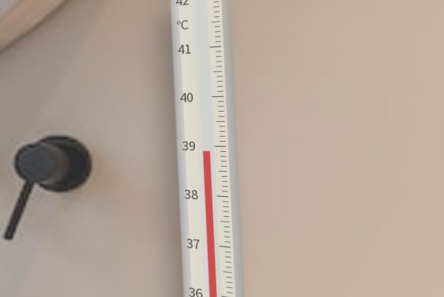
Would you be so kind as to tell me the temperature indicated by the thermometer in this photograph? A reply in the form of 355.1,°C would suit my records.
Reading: 38.9,°C
